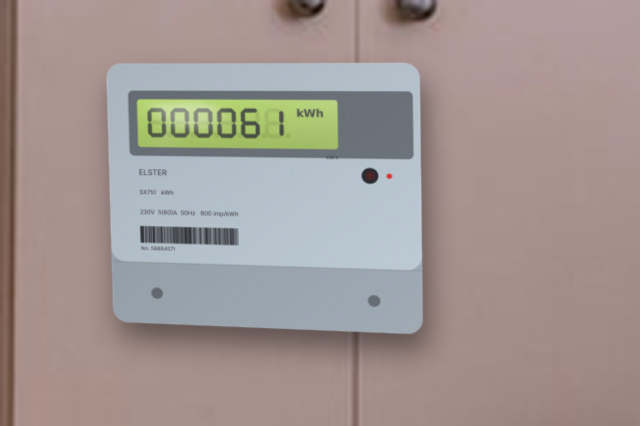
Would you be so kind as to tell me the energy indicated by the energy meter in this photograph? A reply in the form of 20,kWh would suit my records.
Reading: 61,kWh
